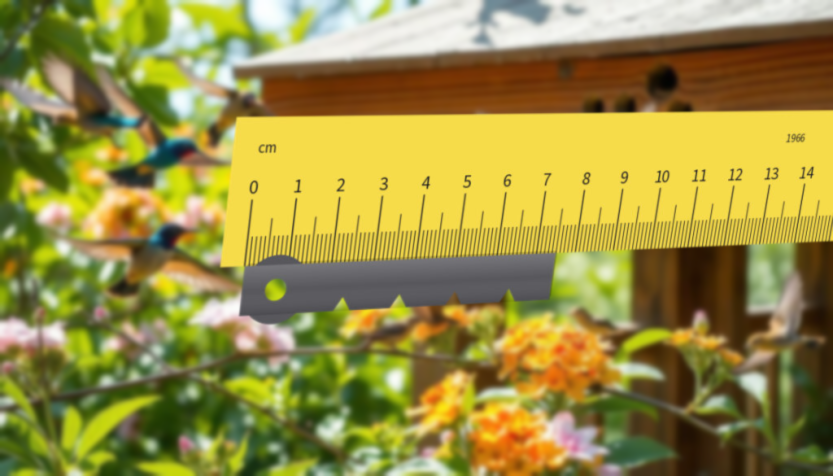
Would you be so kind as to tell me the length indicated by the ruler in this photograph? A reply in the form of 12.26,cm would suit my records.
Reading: 7.5,cm
